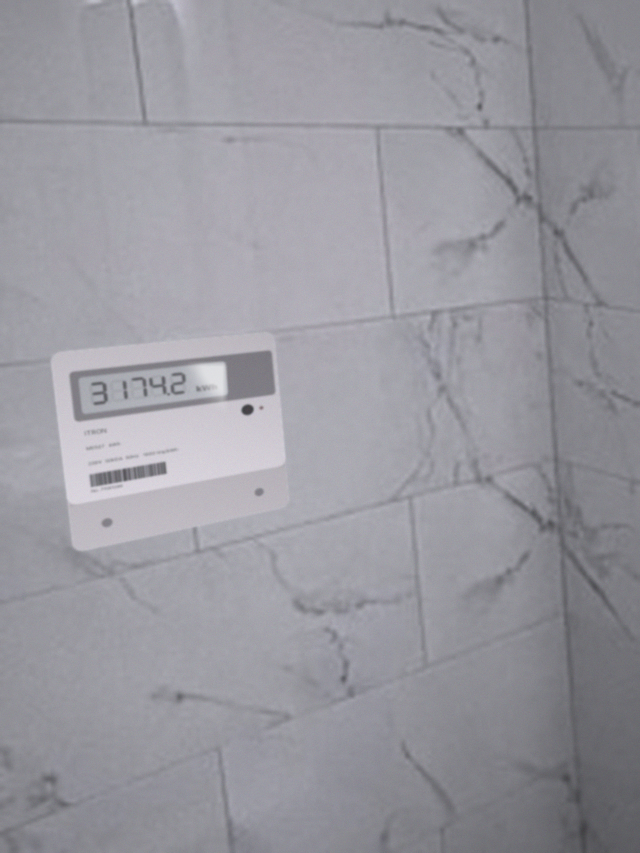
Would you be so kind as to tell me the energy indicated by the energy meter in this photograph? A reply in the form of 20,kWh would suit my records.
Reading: 3174.2,kWh
